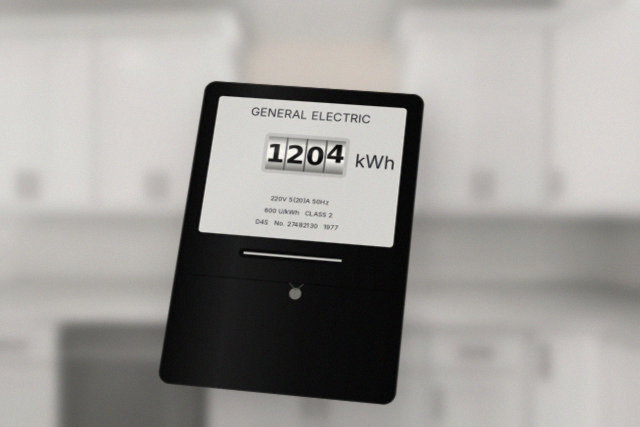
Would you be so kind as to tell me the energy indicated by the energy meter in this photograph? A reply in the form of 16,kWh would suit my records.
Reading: 1204,kWh
